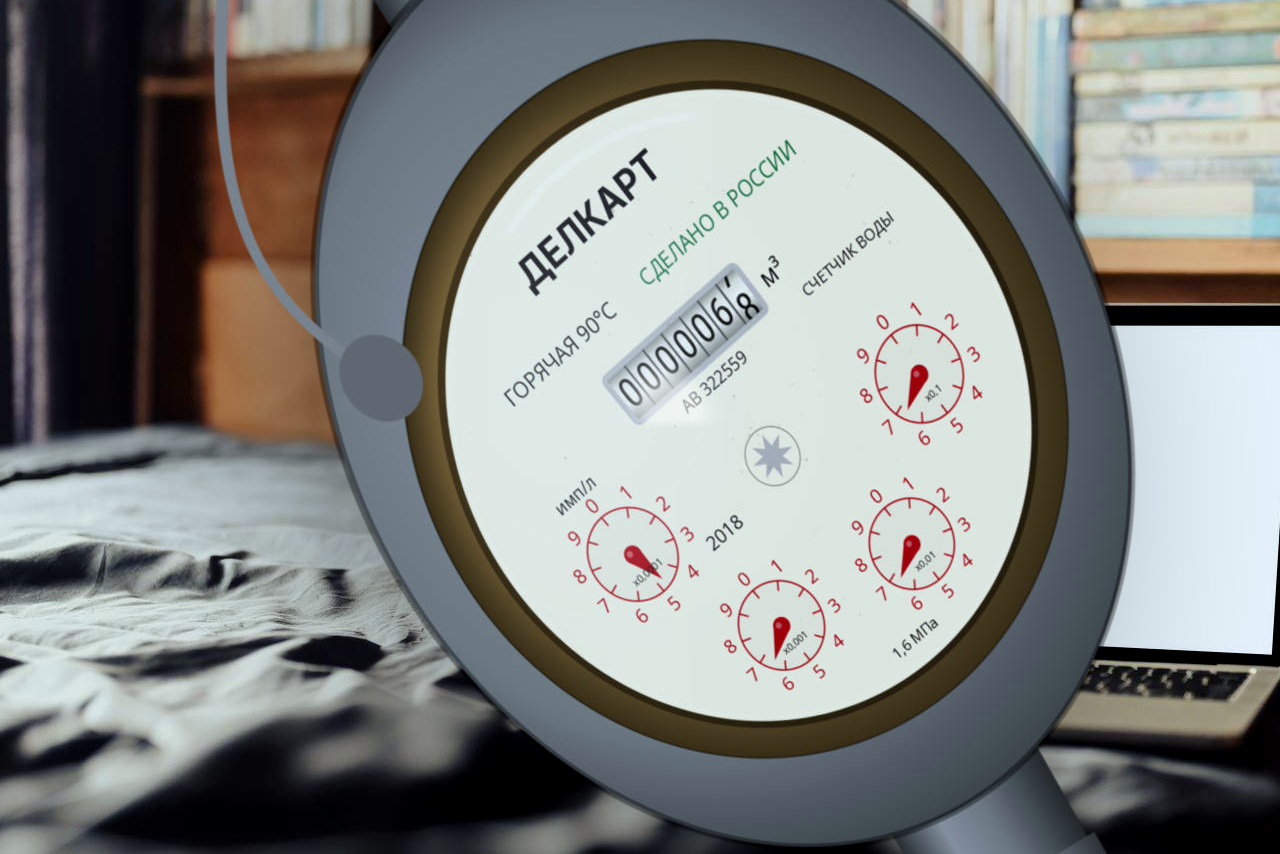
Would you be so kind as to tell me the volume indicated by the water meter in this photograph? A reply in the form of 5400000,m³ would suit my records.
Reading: 67.6664,m³
